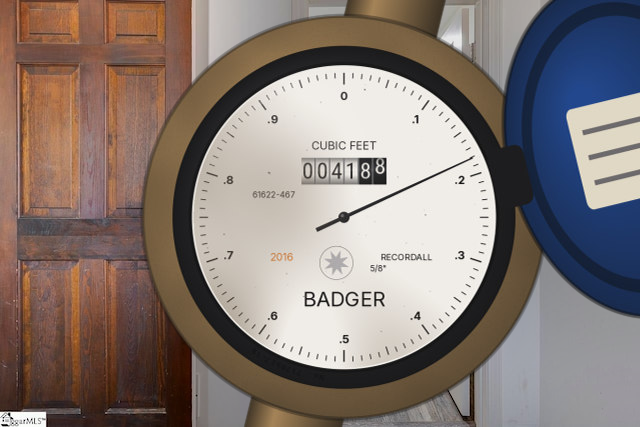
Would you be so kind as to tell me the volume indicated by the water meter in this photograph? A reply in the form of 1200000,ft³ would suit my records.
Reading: 4188.18,ft³
